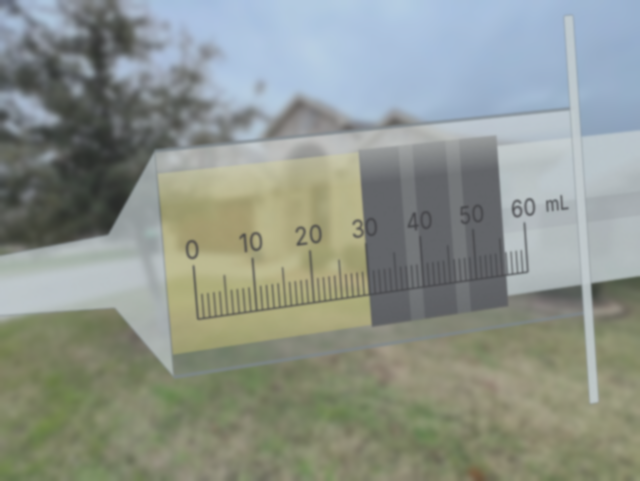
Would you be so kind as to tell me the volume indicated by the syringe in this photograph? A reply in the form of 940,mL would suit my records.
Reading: 30,mL
